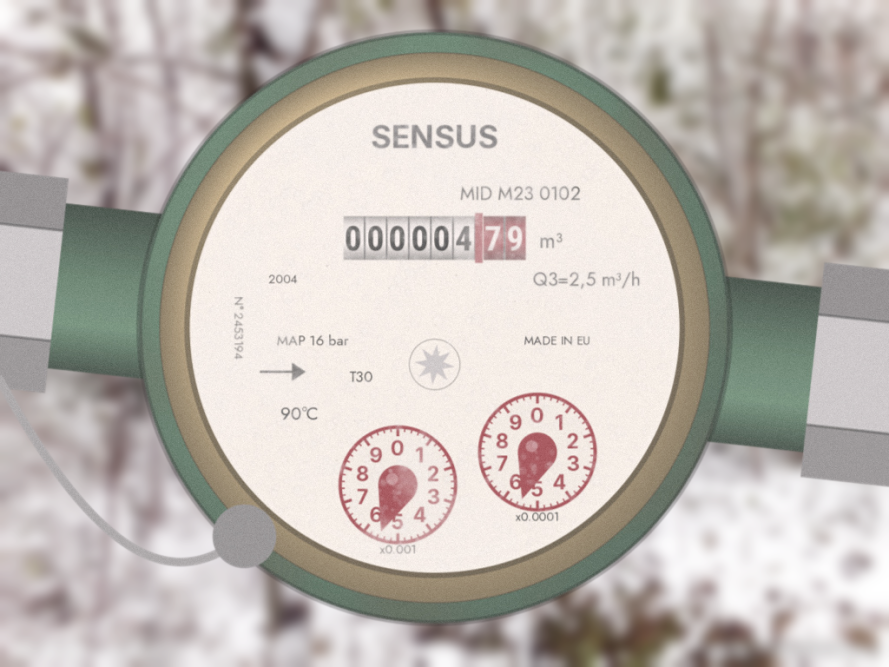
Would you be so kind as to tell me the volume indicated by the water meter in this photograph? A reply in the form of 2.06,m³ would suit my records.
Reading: 4.7955,m³
